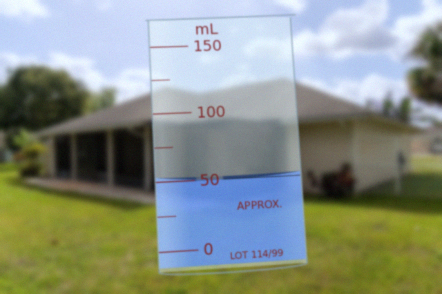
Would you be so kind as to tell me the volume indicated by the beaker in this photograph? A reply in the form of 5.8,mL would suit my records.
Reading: 50,mL
